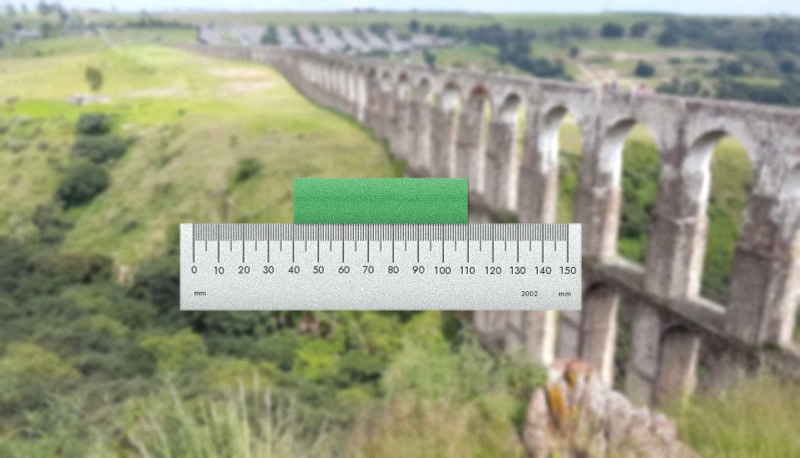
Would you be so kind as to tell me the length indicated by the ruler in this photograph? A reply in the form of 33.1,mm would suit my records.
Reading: 70,mm
